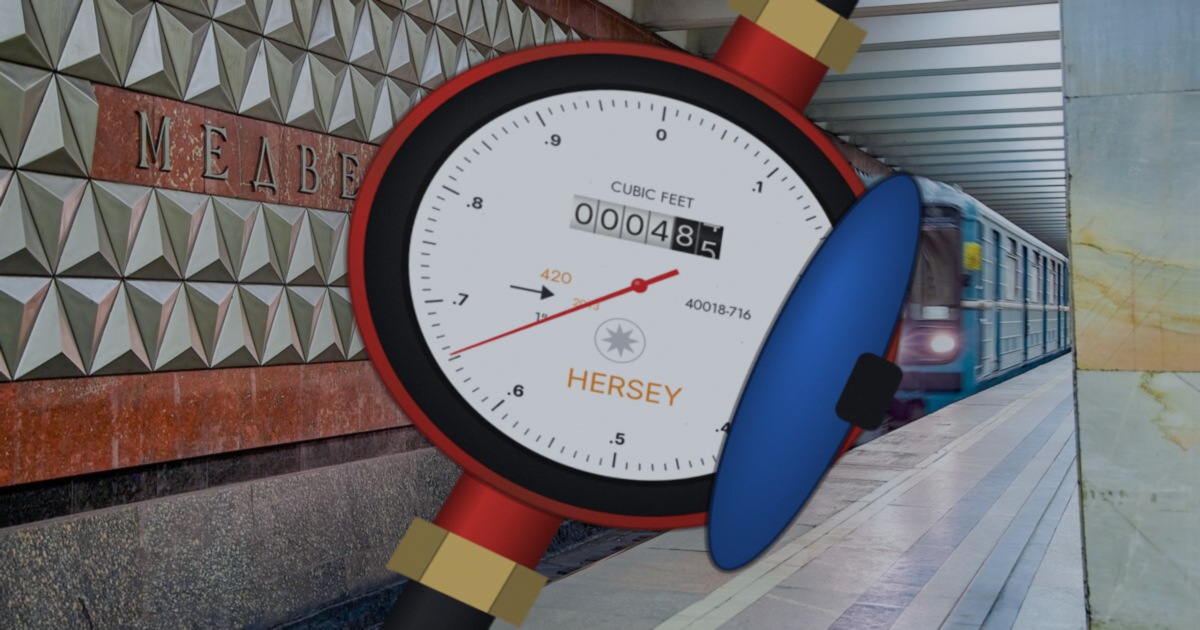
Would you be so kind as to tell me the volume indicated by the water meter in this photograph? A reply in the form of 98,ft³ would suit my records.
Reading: 484.65,ft³
